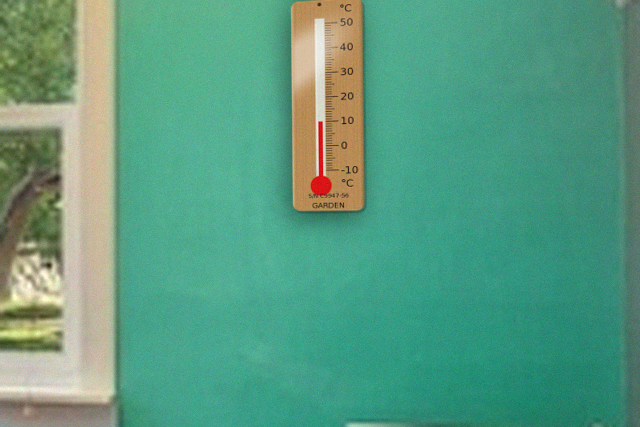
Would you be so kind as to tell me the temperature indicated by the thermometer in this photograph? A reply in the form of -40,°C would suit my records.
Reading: 10,°C
